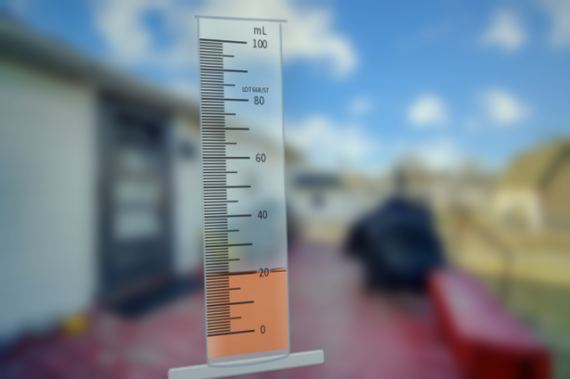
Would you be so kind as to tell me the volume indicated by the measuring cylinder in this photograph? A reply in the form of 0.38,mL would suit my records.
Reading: 20,mL
